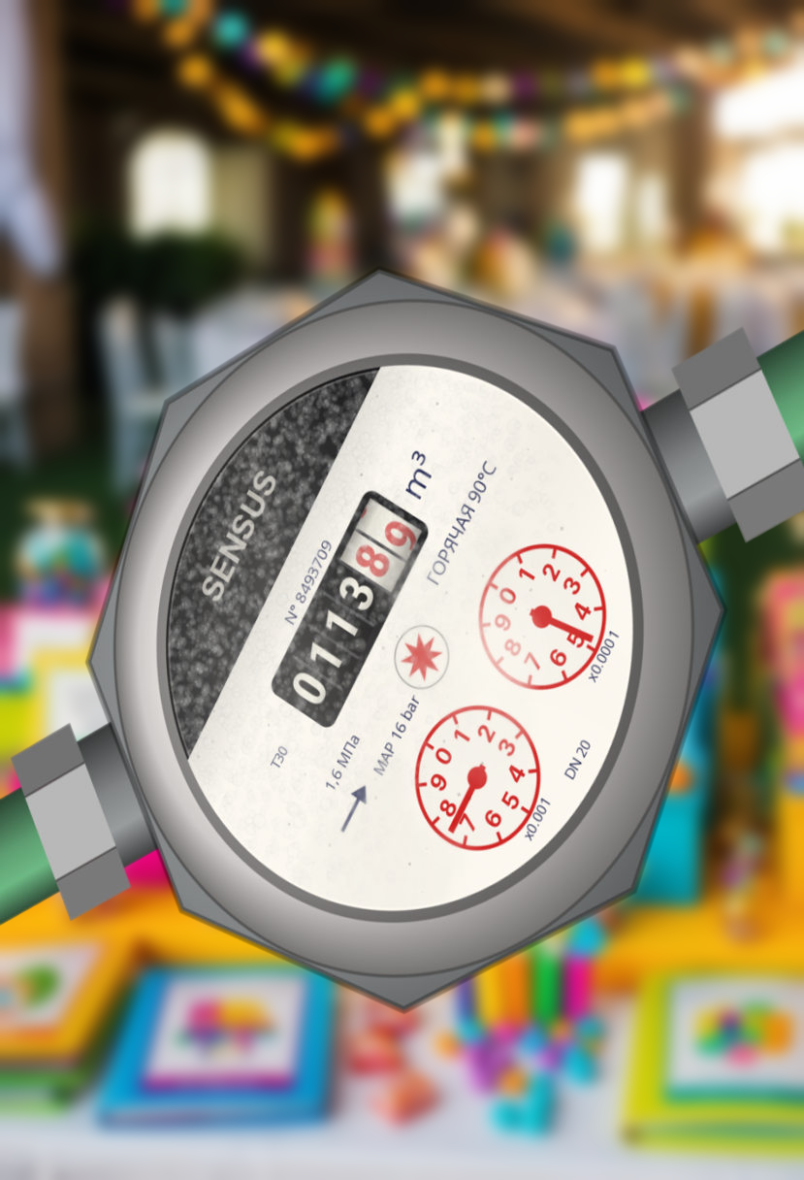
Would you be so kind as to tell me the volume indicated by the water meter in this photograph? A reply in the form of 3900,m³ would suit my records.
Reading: 113.8874,m³
